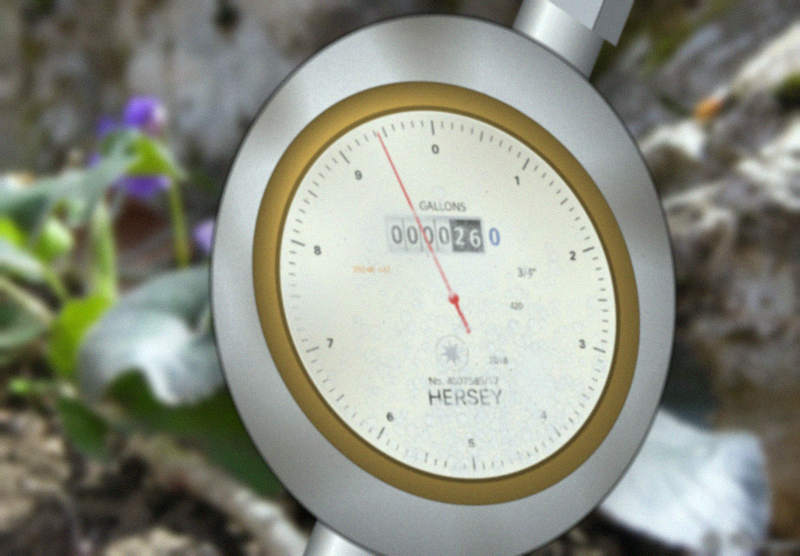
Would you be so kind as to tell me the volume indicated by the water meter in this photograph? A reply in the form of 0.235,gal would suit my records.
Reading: 259.4,gal
